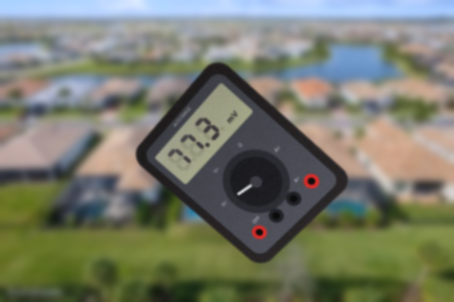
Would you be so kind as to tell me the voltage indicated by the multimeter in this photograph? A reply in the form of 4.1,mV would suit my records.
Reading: 77.3,mV
